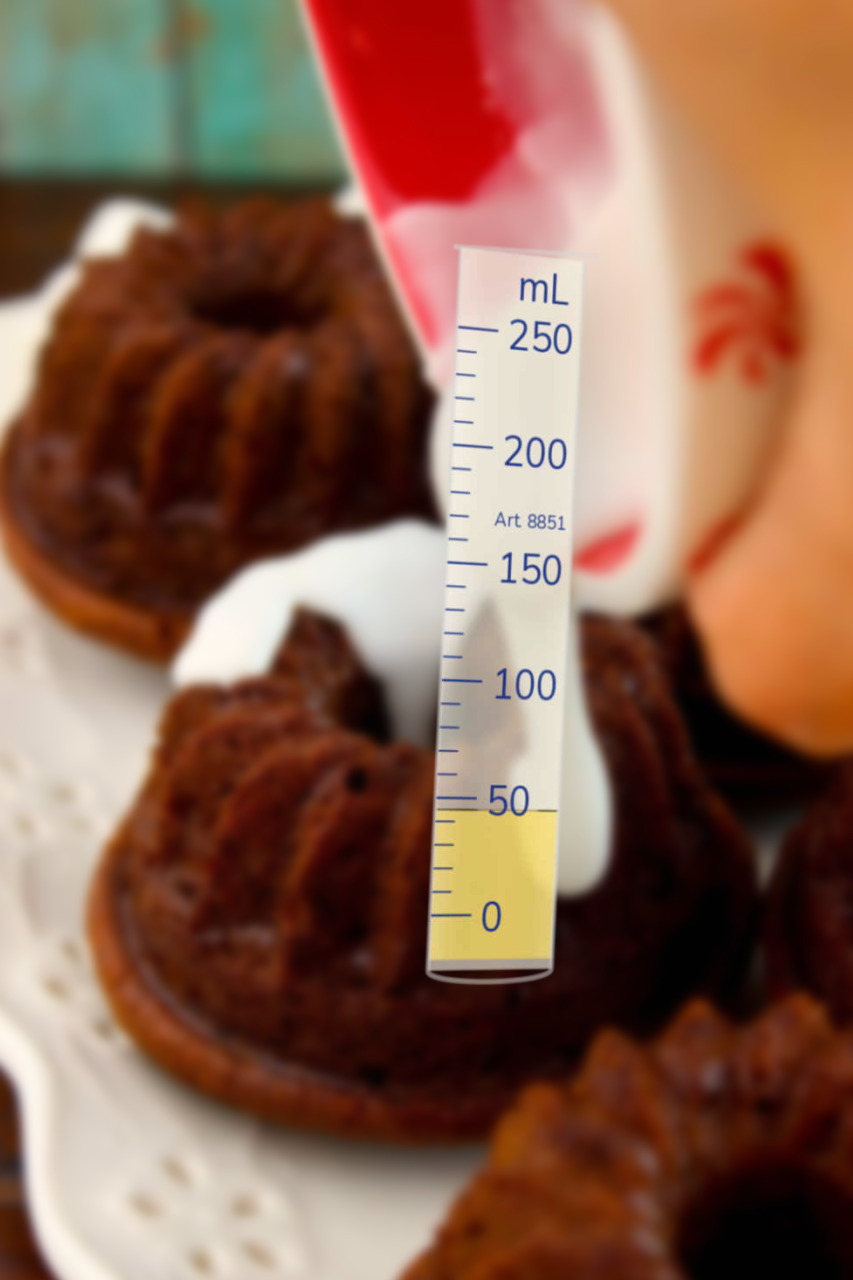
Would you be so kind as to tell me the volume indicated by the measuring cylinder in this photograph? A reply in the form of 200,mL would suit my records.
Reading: 45,mL
